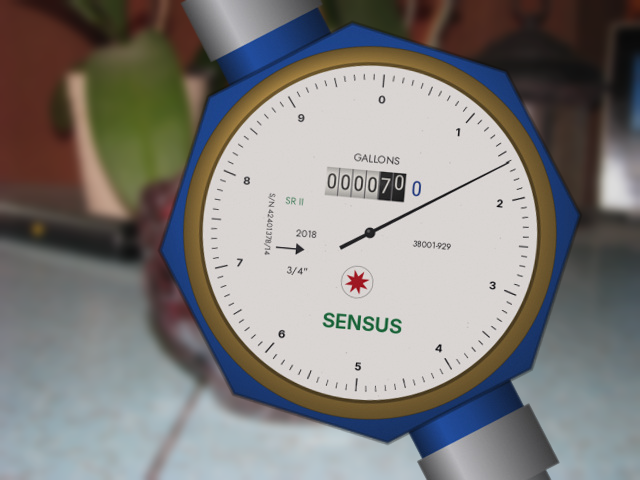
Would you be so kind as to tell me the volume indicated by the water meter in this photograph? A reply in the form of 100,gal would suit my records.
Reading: 701.6,gal
